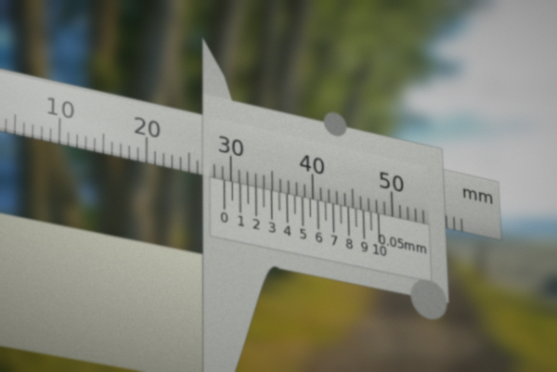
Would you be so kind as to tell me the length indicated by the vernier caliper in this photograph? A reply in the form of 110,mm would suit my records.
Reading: 29.2,mm
